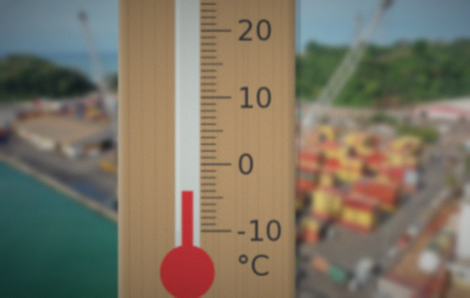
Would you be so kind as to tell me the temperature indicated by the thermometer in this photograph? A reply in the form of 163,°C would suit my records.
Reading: -4,°C
